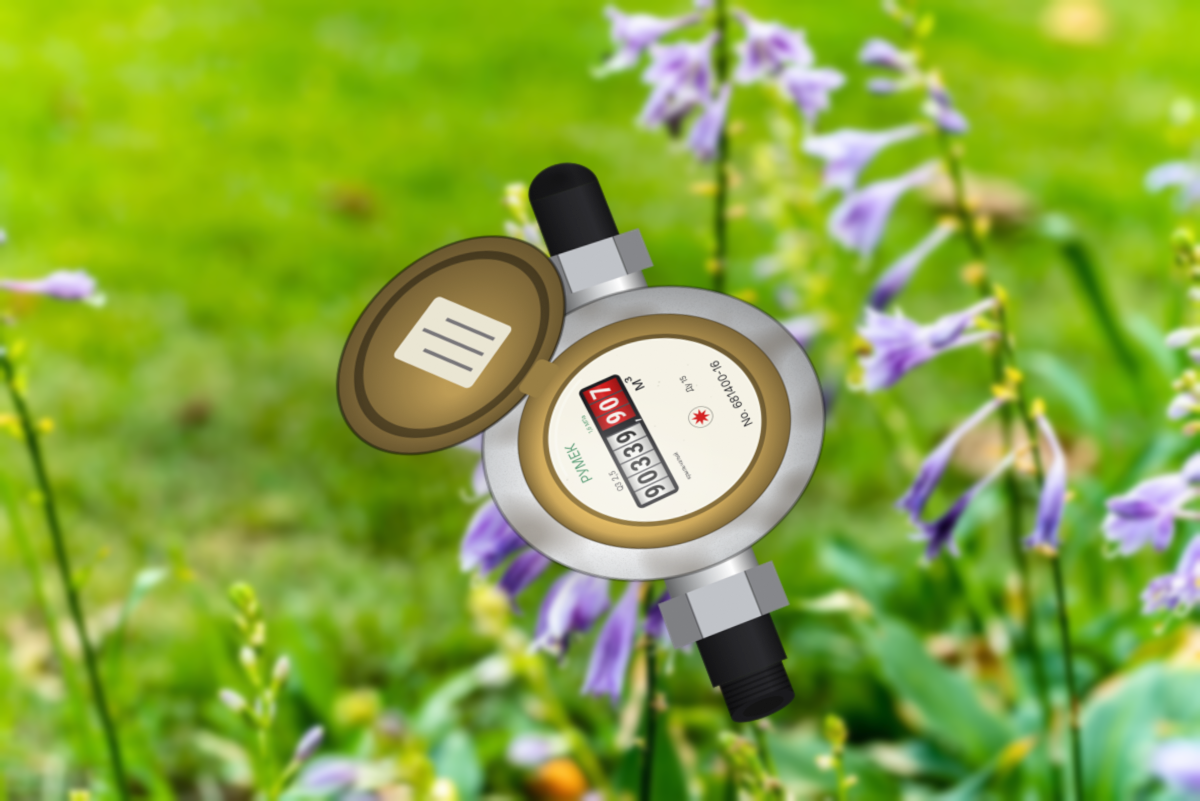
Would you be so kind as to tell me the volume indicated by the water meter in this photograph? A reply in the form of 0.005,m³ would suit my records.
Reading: 90339.907,m³
